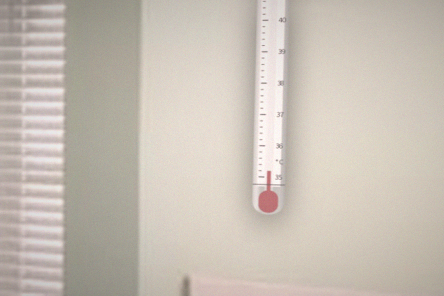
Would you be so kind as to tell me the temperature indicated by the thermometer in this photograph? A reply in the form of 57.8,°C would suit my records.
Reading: 35.2,°C
